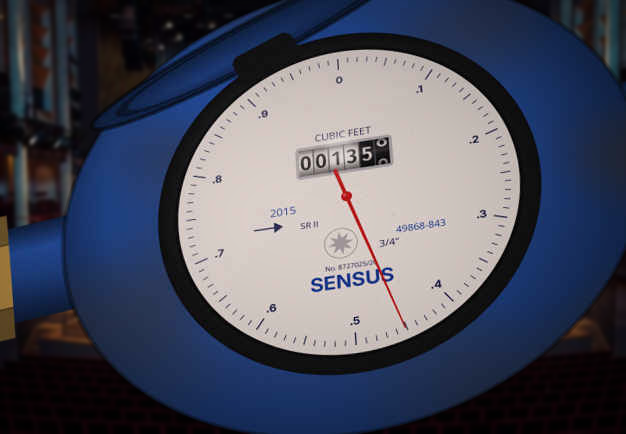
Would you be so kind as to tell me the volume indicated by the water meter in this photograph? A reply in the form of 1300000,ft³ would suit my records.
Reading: 1358.45,ft³
